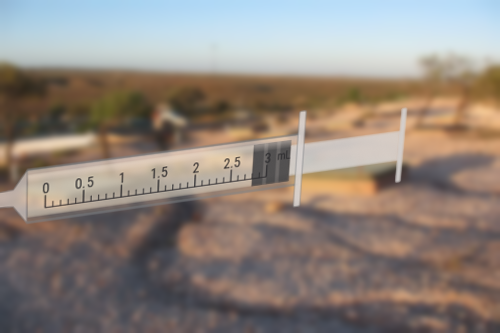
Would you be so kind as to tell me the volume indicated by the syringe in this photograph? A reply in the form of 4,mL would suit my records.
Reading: 2.8,mL
